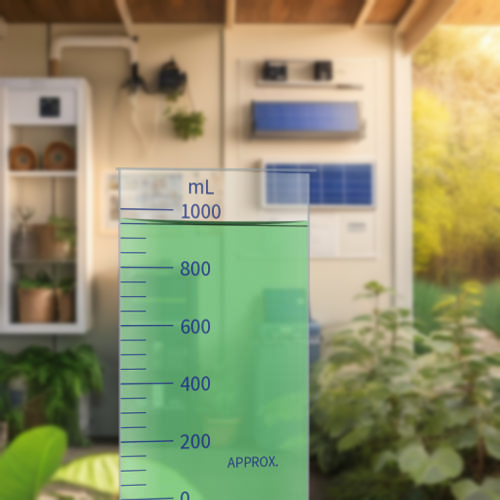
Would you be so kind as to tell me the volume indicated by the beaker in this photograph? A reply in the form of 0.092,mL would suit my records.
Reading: 950,mL
